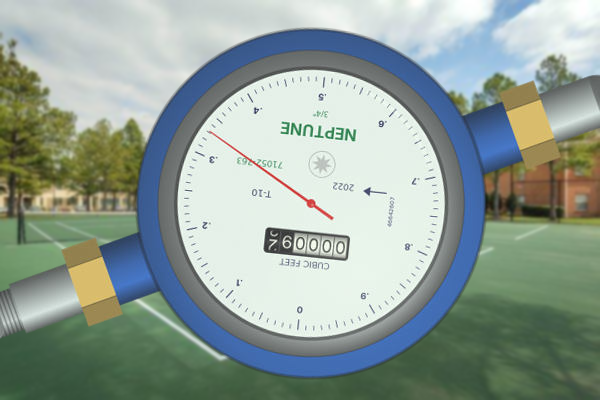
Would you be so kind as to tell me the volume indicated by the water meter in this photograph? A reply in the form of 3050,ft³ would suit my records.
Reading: 92.33,ft³
